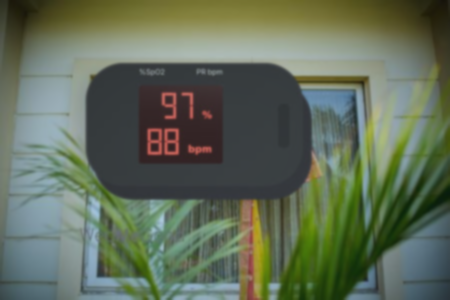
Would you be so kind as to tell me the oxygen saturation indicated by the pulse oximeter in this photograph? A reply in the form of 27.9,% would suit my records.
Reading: 97,%
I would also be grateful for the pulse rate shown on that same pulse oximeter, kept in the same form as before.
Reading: 88,bpm
